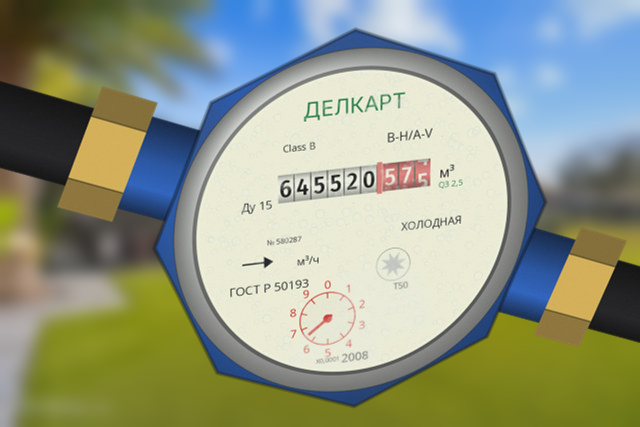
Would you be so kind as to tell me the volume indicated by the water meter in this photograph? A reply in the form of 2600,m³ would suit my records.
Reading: 645520.5746,m³
